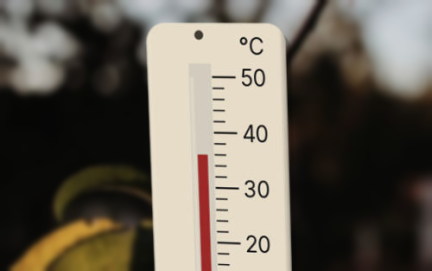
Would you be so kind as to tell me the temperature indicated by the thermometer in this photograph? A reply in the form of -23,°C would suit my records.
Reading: 36,°C
